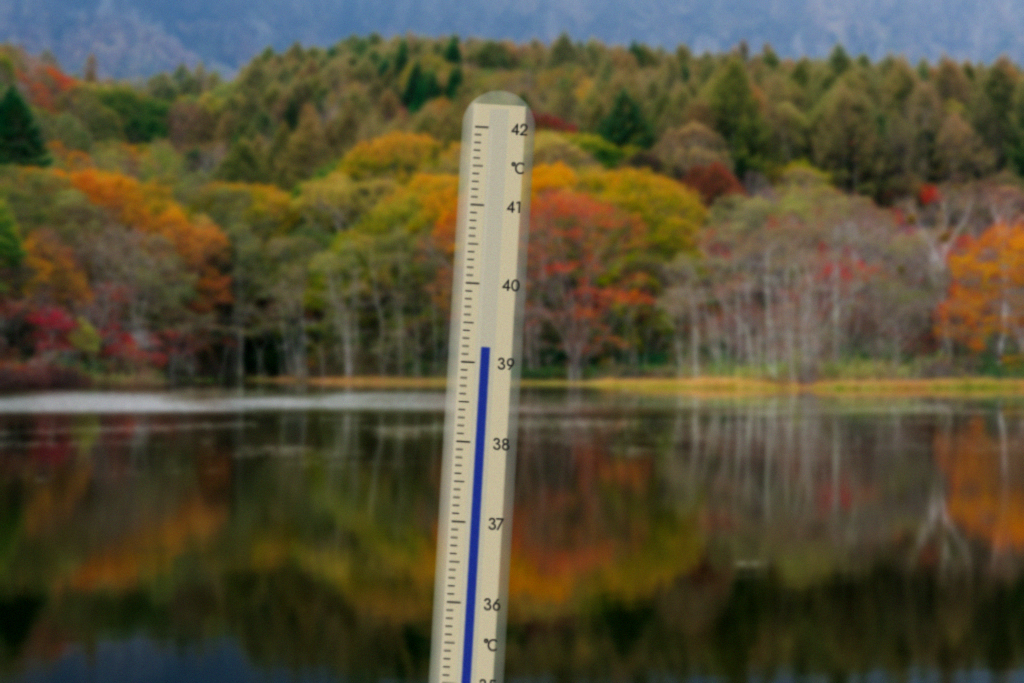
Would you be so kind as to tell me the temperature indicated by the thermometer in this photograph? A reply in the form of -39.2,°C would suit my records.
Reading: 39.2,°C
